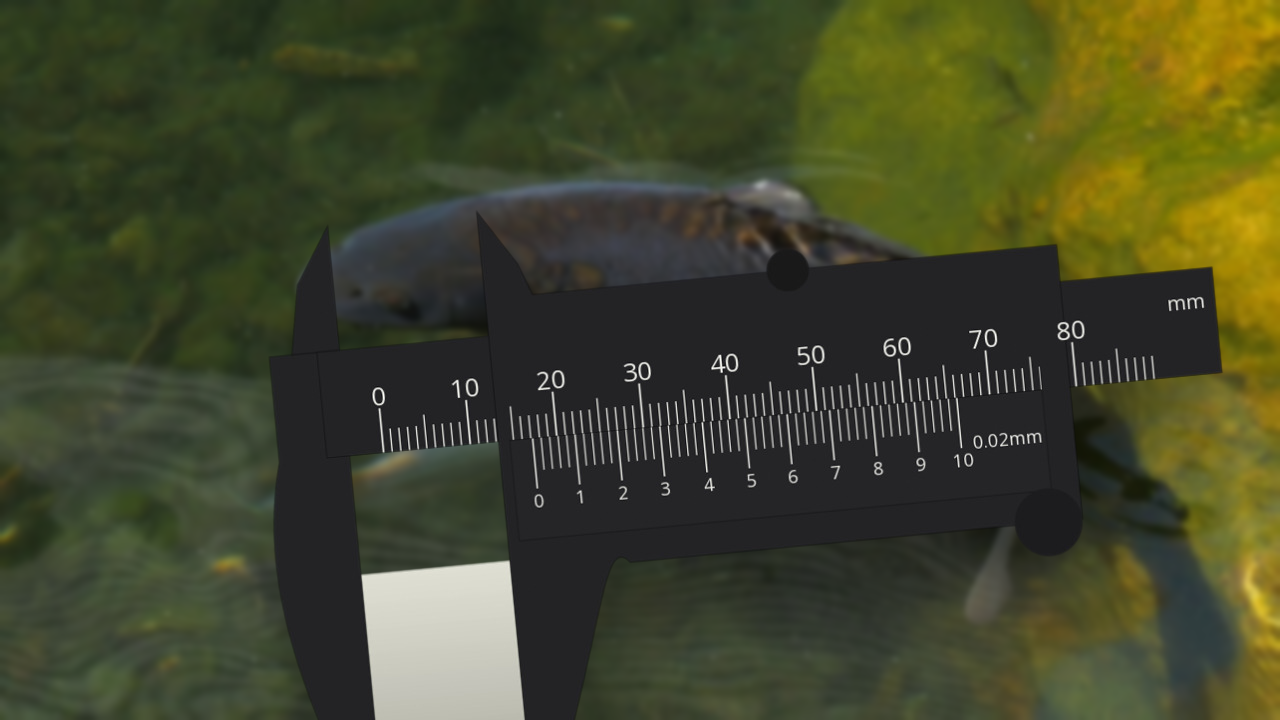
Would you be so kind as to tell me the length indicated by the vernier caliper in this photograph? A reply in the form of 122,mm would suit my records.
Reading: 17.2,mm
